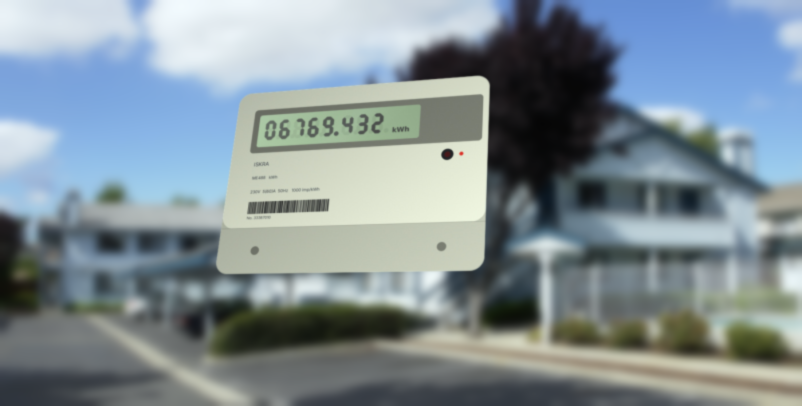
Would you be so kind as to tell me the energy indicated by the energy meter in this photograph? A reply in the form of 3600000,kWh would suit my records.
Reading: 6769.432,kWh
